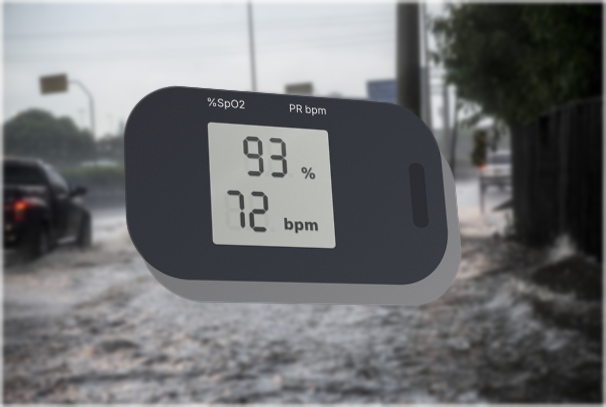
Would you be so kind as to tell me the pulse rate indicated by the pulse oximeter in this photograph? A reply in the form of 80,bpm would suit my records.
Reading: 72,bpm
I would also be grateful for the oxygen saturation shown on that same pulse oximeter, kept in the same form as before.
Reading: 93,%
